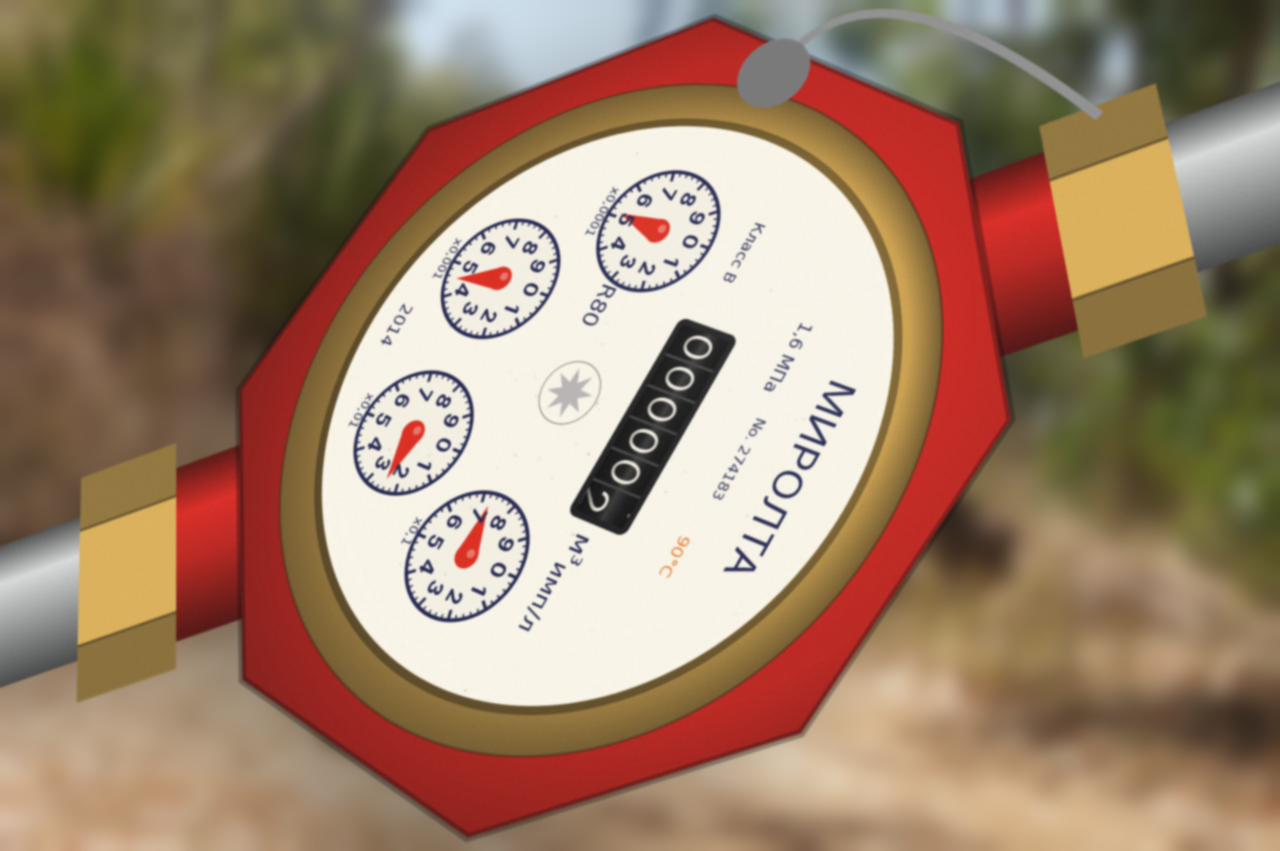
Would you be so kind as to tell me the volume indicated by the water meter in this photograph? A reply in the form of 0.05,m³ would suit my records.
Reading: 1.7245,m³
